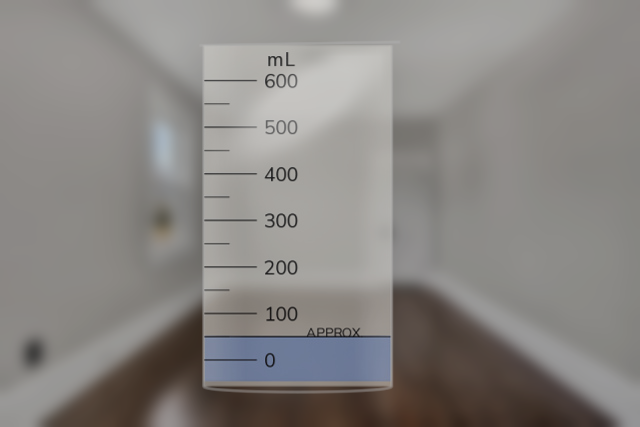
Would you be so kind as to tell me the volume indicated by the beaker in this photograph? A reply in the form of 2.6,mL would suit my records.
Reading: 50,mL
